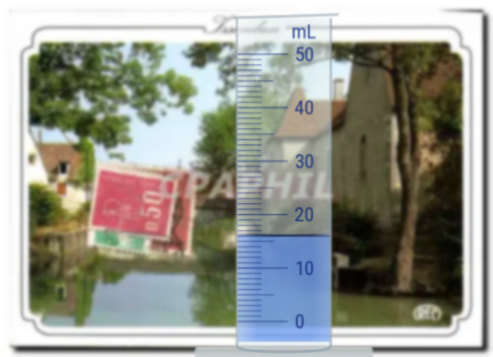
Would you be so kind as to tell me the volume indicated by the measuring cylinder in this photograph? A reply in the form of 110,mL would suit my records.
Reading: 16,mL
